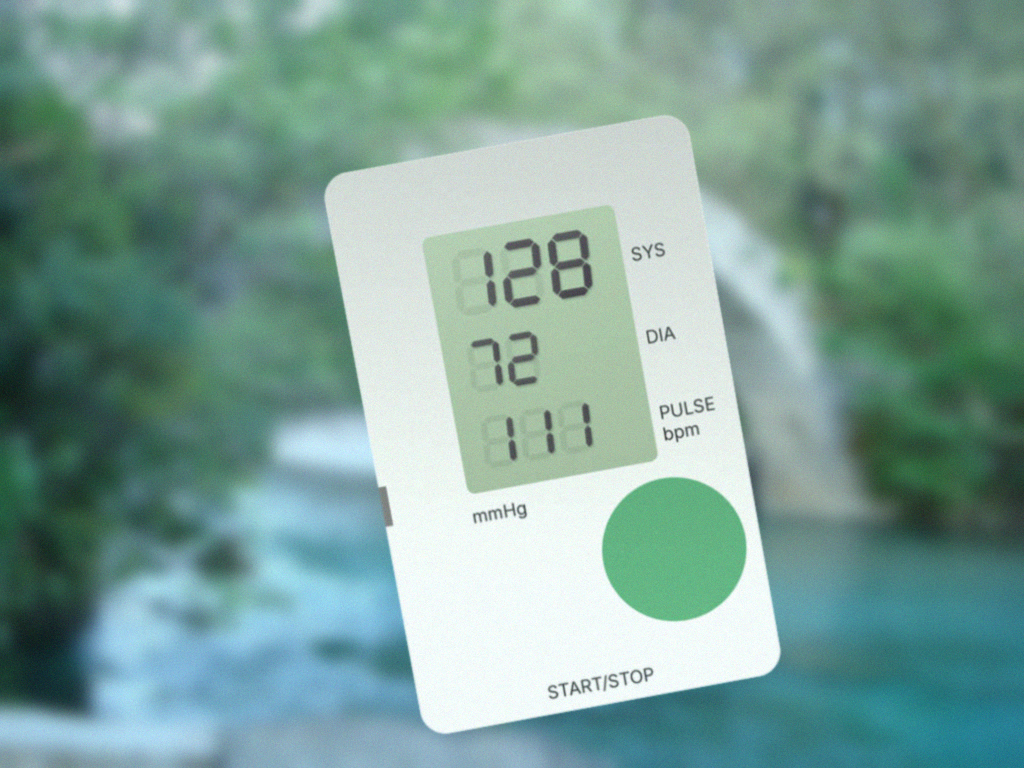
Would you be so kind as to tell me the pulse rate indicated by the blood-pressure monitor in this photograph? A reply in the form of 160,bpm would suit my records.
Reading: 111,bpm
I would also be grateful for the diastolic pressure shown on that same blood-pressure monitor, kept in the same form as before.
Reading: 72,mmHg
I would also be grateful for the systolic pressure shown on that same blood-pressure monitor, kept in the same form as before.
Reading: 128,mmHg
